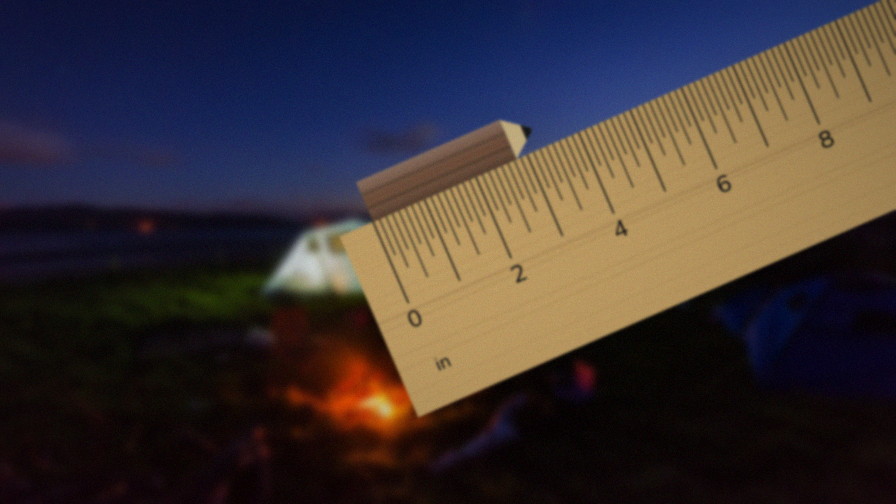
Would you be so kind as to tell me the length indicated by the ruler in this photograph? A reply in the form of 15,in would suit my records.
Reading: 3.25,in
